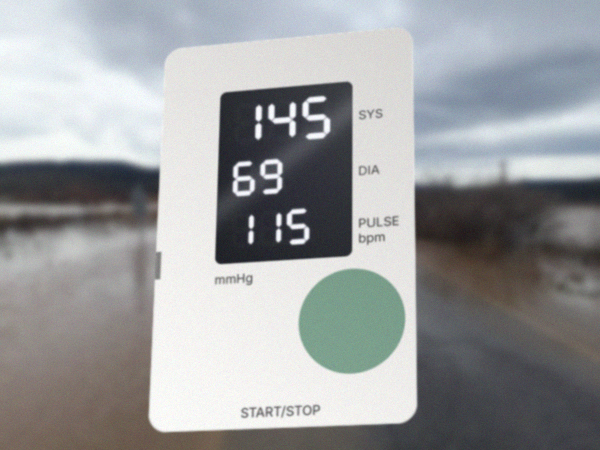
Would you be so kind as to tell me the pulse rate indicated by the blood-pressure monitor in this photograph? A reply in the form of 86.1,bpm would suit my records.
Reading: 115,bpm
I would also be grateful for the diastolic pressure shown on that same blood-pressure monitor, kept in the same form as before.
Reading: 69,mmHg
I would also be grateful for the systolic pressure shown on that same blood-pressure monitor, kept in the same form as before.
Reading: 145,mmHg
